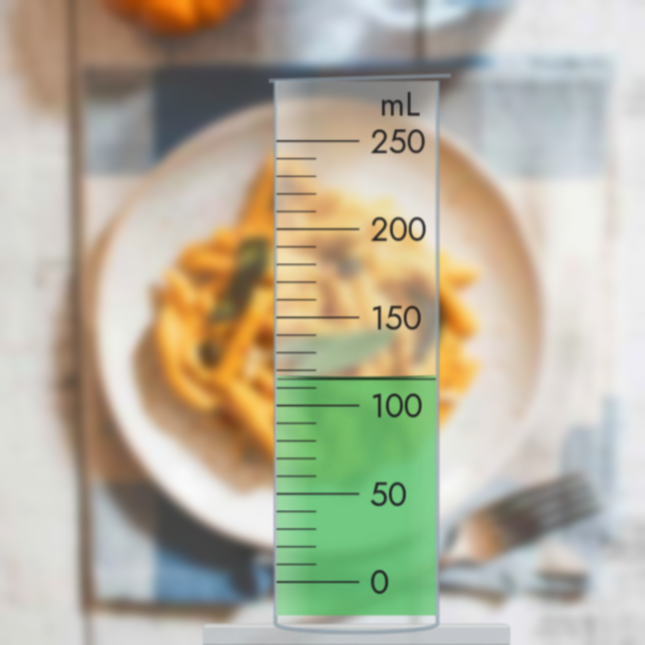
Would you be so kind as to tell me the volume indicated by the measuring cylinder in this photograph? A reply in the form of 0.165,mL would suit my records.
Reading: 115,mL
